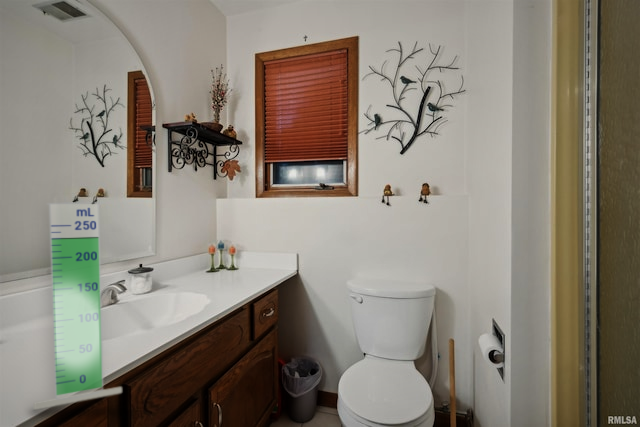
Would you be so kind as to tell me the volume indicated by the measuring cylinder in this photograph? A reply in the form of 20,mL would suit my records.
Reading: 230,mL
